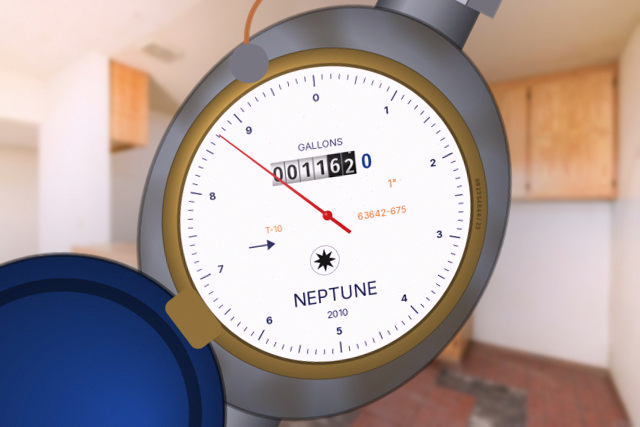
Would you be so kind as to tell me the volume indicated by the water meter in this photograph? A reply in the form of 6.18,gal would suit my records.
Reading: 11618.7,gal
